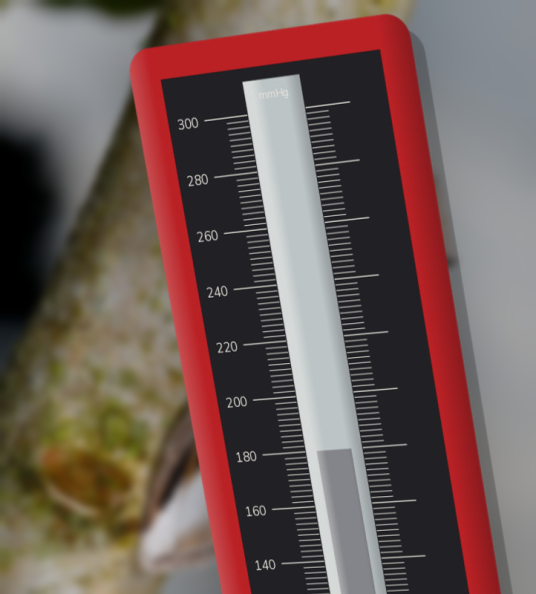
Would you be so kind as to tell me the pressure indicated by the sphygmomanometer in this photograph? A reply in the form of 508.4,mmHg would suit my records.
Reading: 180,mmHg
